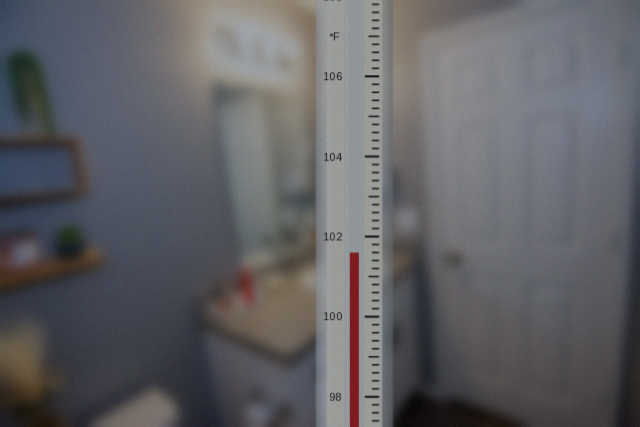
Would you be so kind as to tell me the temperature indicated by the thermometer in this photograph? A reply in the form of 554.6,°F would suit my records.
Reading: 101.6,°F
